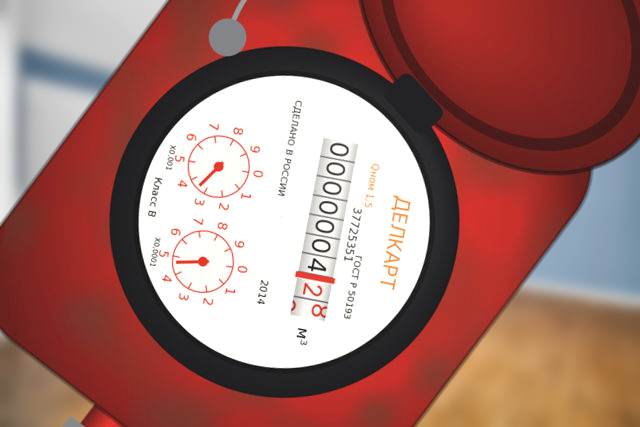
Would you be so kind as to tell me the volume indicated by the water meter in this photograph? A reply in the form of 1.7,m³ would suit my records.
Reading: 4.2834,m³
